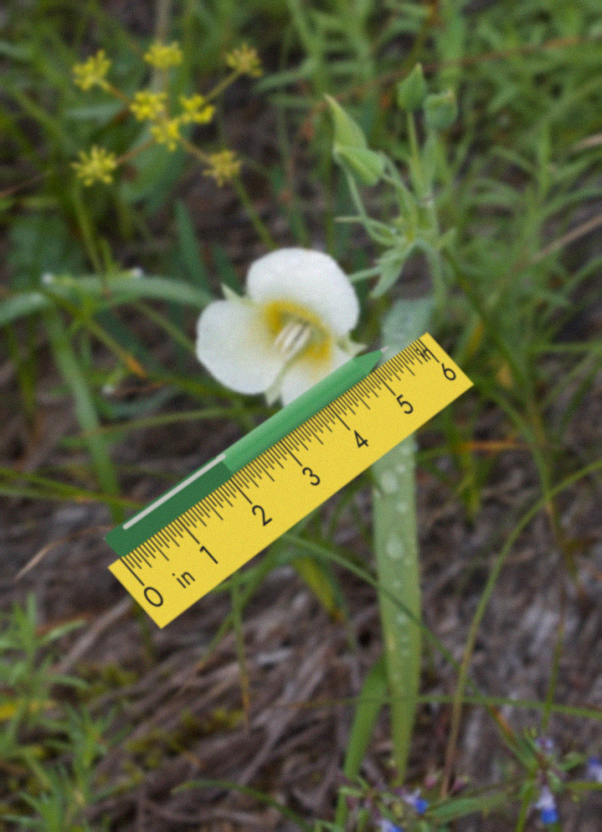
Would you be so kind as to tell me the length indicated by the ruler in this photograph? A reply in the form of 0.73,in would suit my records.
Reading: 5.5,in
